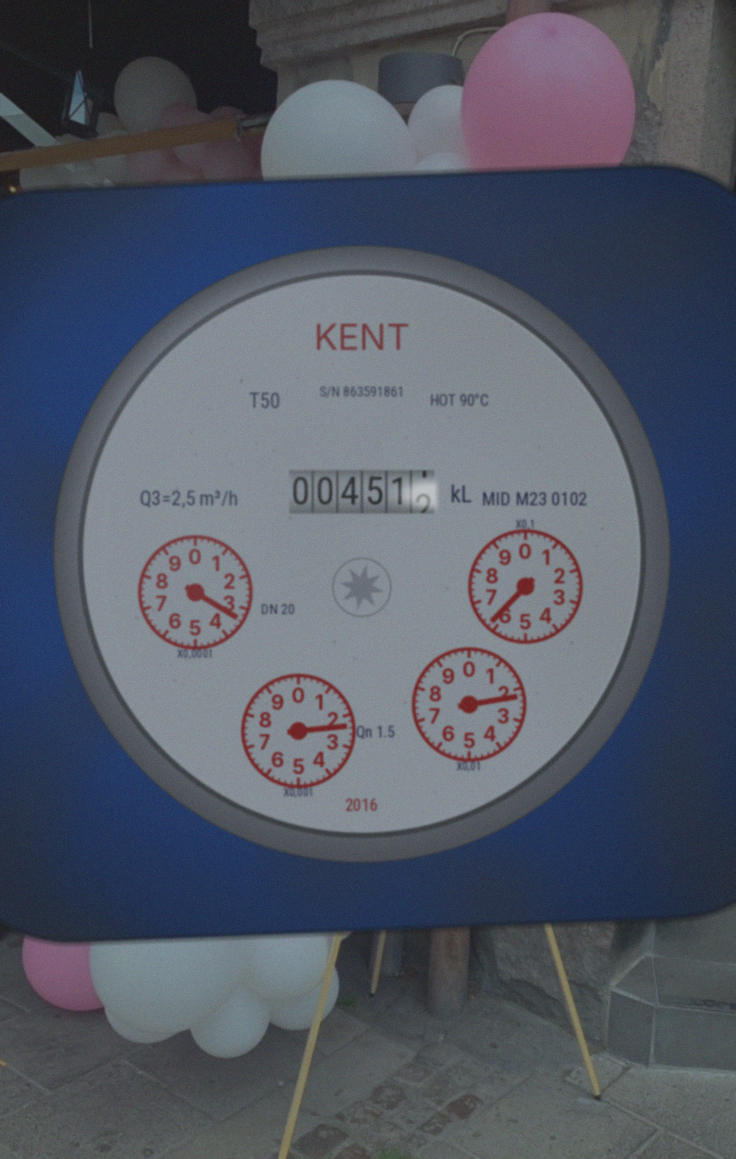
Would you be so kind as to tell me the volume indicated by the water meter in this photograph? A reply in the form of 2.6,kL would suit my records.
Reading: 4511.6223,kL
